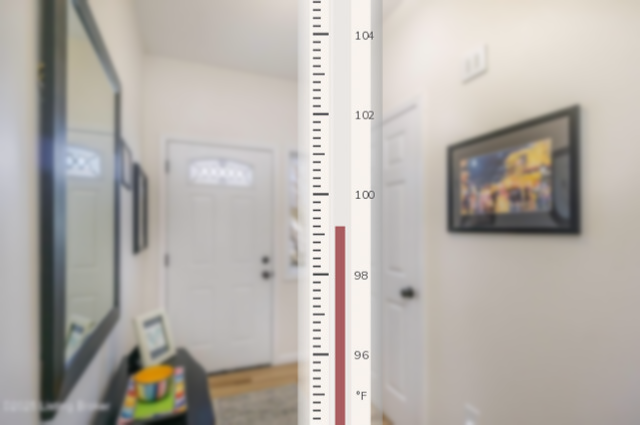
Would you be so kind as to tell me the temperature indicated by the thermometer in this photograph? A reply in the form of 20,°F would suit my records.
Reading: 99.2,°F
